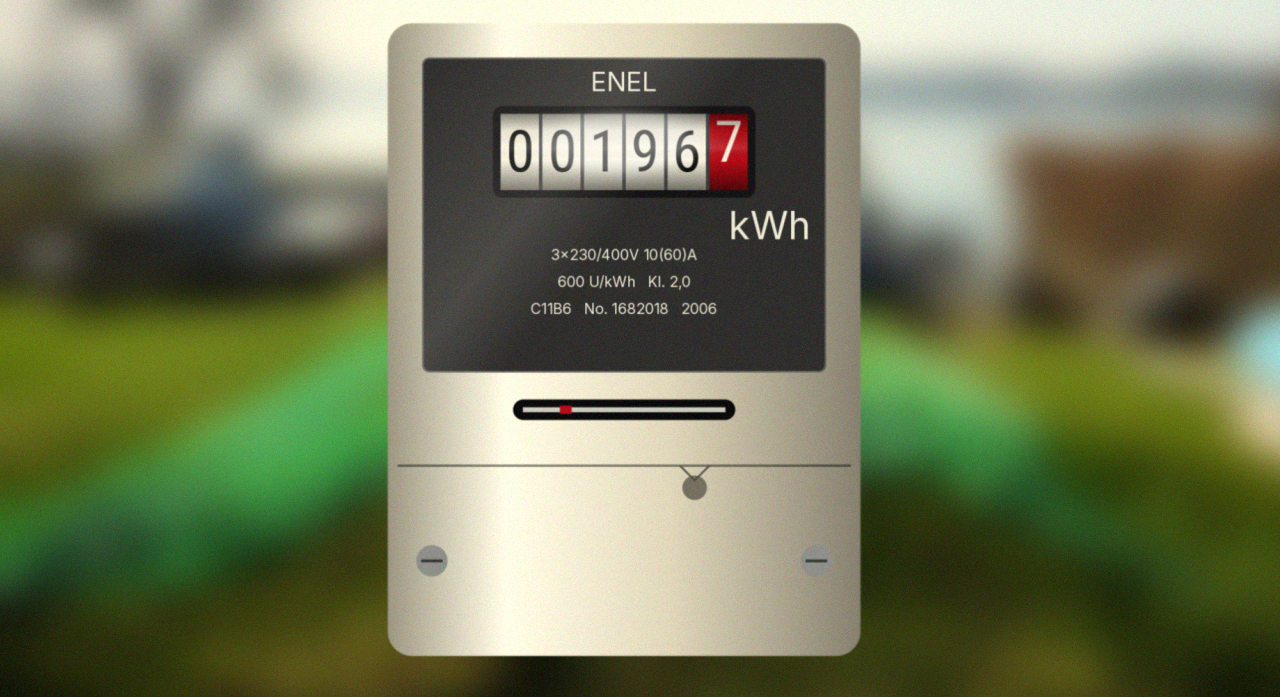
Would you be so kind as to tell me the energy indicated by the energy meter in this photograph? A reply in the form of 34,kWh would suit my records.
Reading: 196.7,kWh
